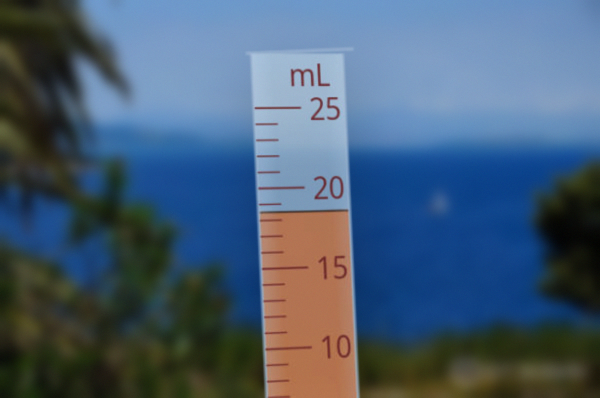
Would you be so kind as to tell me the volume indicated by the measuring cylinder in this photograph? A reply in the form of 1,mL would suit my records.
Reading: 18.5,mL
